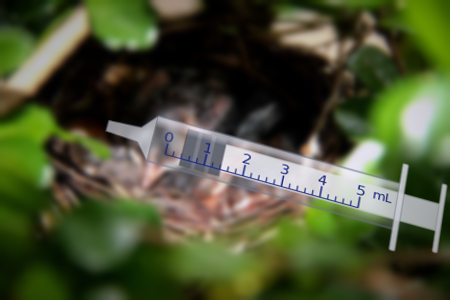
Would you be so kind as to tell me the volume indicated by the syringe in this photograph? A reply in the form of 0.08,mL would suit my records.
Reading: 0.4,mL
